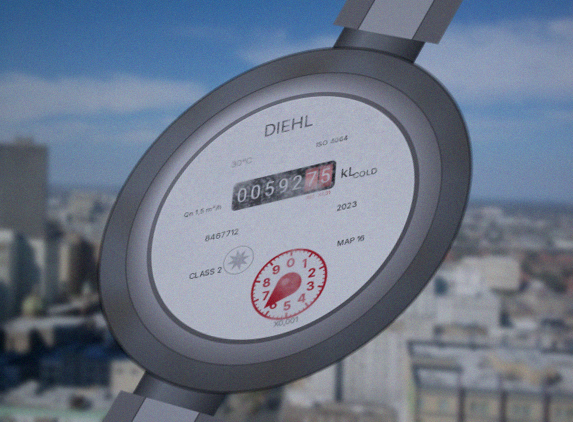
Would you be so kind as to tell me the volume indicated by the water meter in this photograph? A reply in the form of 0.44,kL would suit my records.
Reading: 592.756,kL
